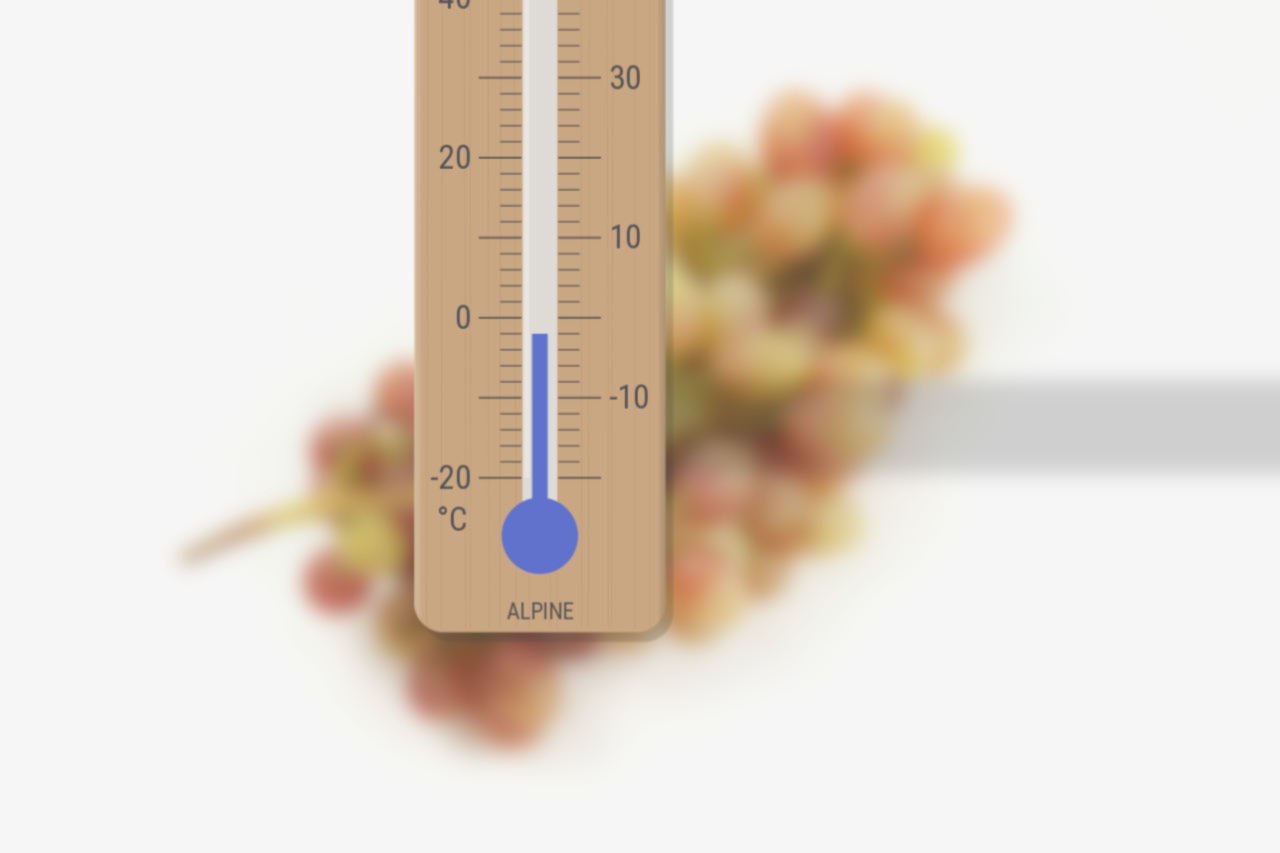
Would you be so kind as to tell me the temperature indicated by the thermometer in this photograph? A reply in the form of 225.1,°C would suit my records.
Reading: -2,°C
